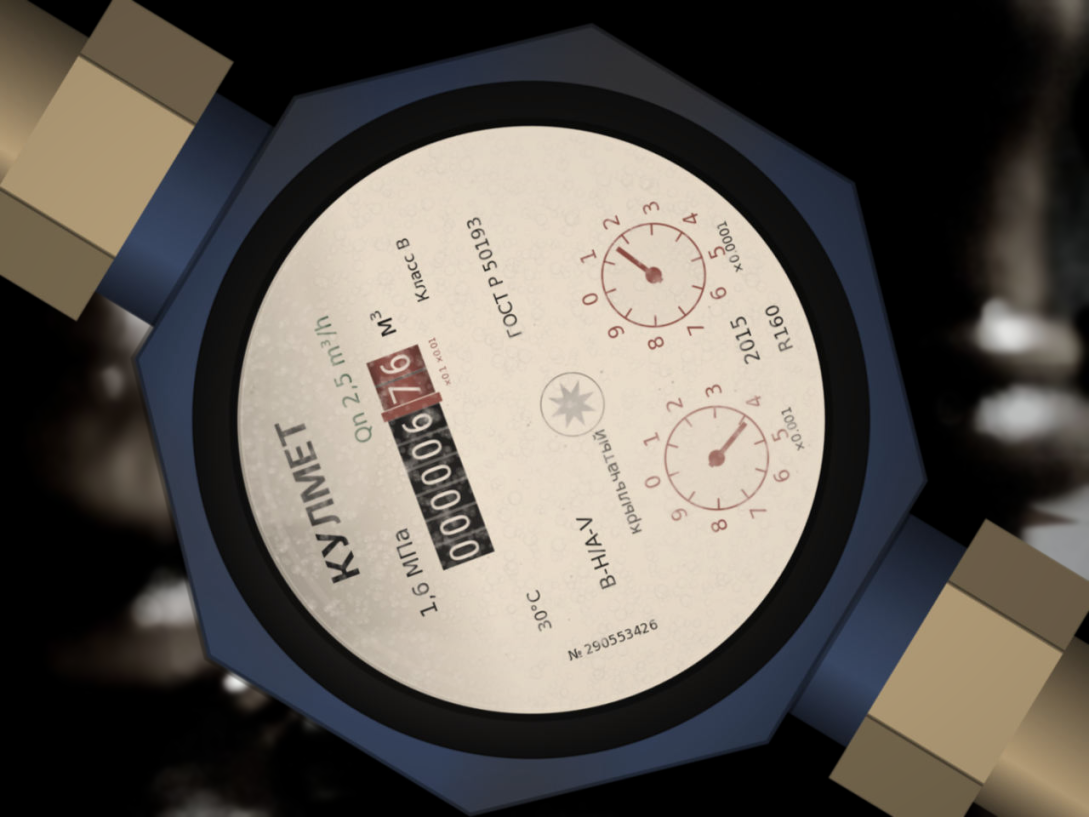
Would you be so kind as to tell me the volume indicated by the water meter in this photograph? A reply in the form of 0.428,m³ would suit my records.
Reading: 6.7641,m³
